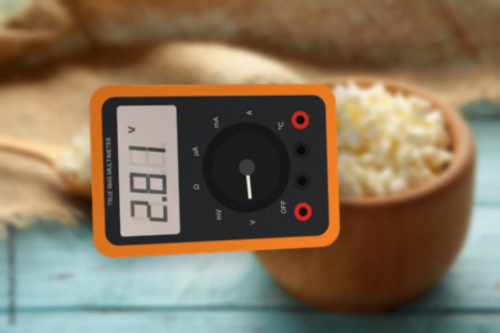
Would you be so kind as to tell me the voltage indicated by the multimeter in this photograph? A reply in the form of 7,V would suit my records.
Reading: 2.81,V
